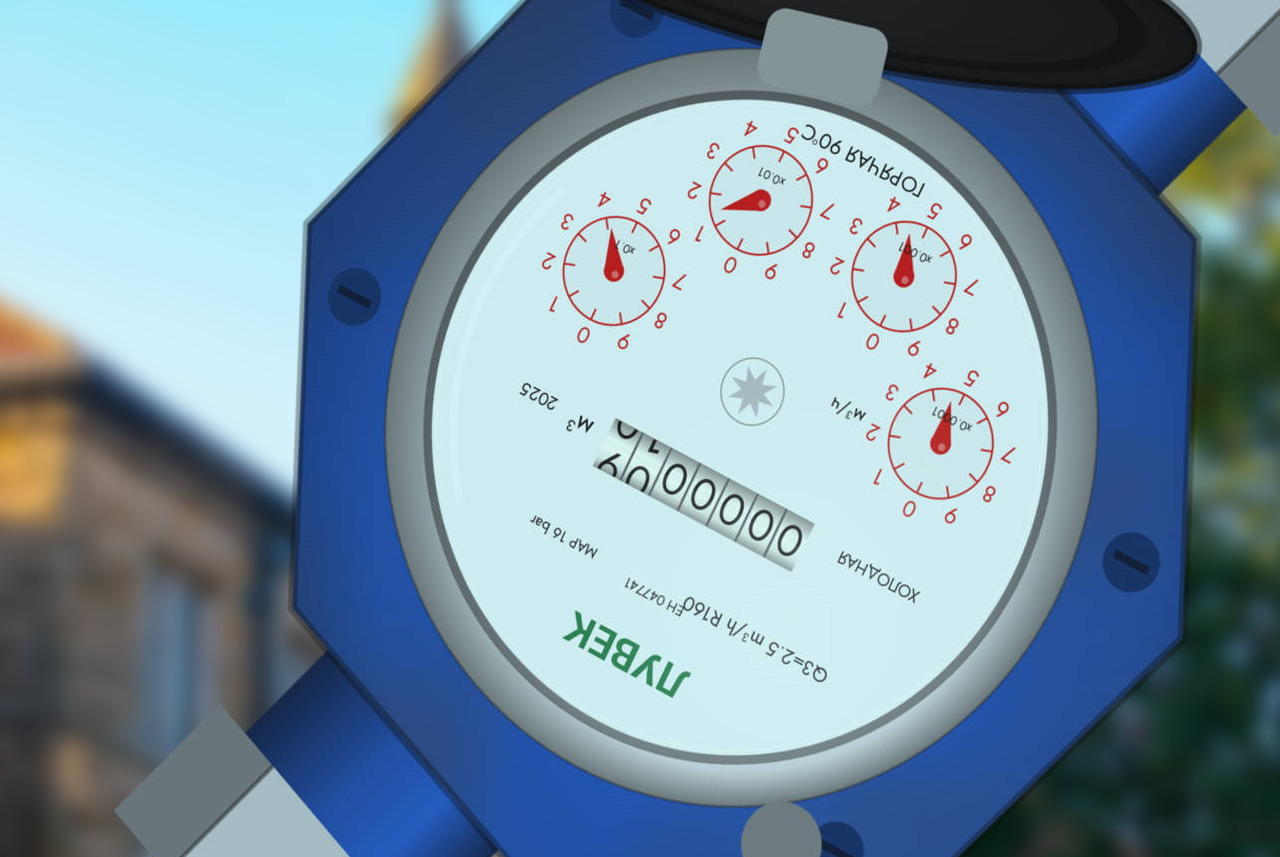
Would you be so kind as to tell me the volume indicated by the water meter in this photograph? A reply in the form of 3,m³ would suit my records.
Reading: 9.4144,m³
